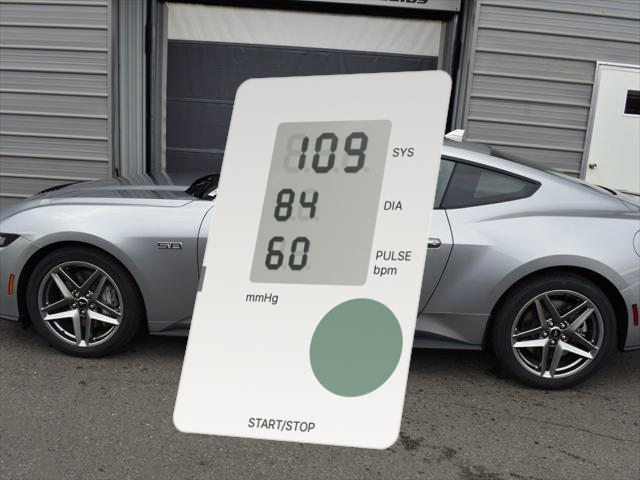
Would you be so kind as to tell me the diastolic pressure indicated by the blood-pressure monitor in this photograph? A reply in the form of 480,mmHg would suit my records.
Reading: 84,mmHg
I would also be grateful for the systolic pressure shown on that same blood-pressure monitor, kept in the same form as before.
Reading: 109,mmHg
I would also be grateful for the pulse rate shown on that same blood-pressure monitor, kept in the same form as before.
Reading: 60,bpm
